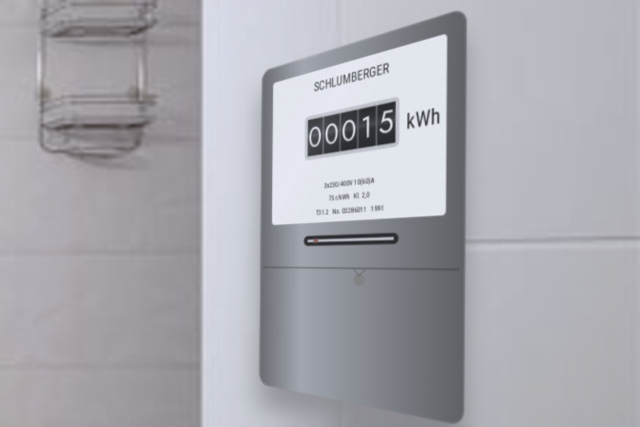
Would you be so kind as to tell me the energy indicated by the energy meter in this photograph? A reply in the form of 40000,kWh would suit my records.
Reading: 15,kWh
